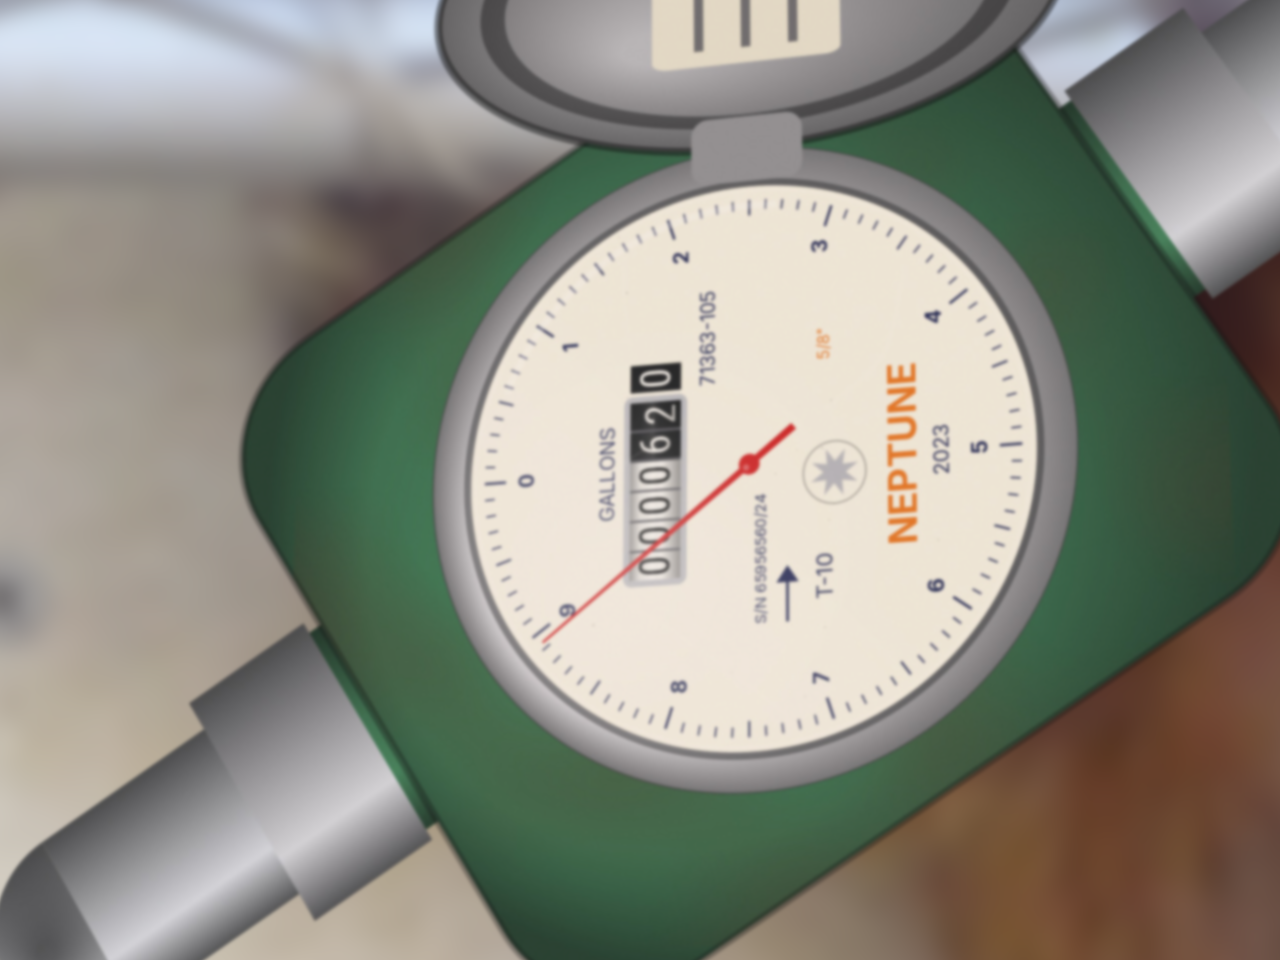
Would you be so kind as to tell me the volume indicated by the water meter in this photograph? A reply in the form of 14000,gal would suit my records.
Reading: 618.9,gal
